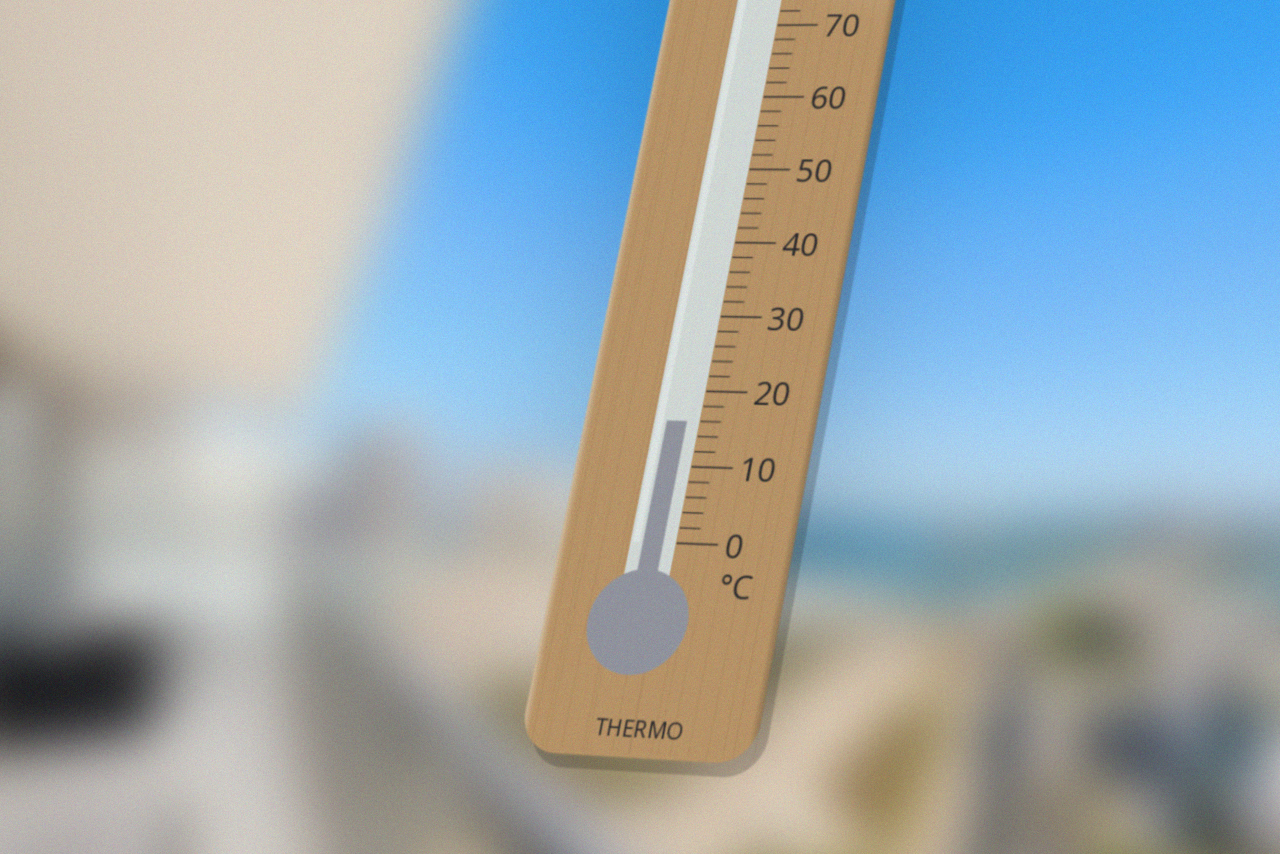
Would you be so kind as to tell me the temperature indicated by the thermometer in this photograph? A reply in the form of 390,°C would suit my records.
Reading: 16,°C
